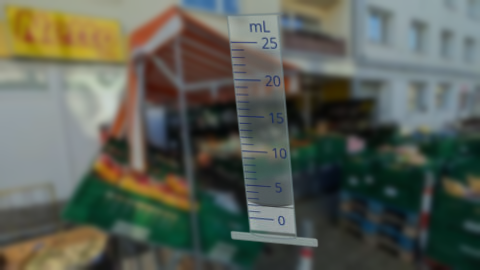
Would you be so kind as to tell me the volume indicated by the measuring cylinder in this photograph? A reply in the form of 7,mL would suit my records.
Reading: 2,mL
